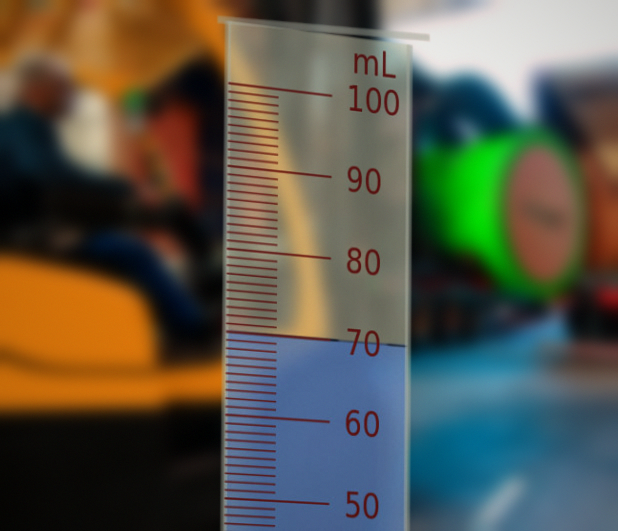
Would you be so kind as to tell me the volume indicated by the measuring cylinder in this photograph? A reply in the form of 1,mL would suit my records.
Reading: 70,mL
